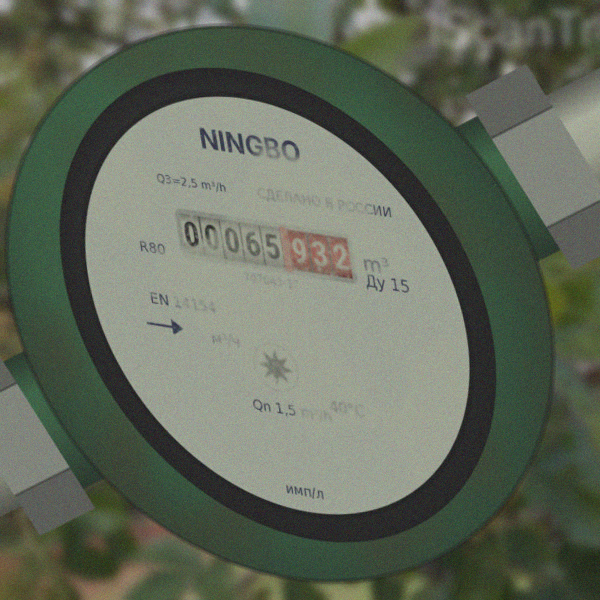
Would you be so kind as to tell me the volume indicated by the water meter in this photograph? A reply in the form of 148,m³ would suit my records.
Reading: 65.932,m³
